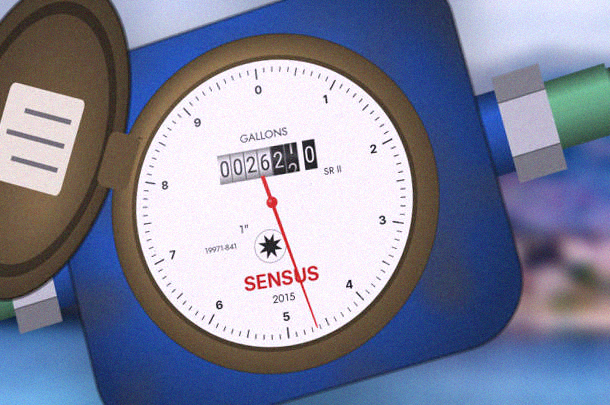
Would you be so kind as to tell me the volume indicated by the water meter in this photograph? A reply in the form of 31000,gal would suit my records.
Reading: 26214.6,gal
